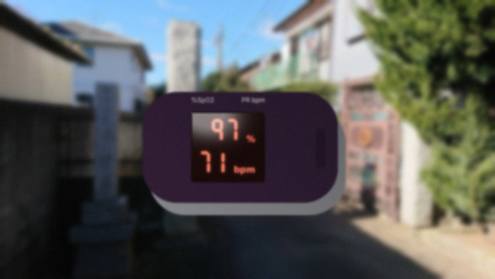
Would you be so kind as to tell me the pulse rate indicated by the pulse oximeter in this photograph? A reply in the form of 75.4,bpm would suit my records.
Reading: 71,bpm
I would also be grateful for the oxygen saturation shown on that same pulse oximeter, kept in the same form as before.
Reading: 97,%
